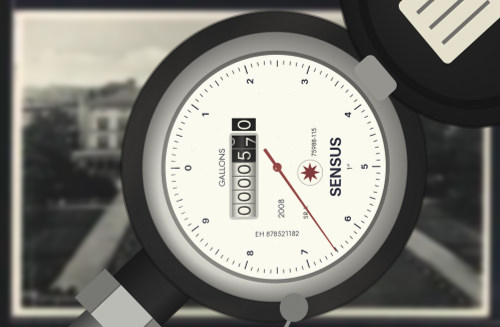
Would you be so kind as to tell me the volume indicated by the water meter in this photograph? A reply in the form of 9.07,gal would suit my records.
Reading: 566.5,gal
